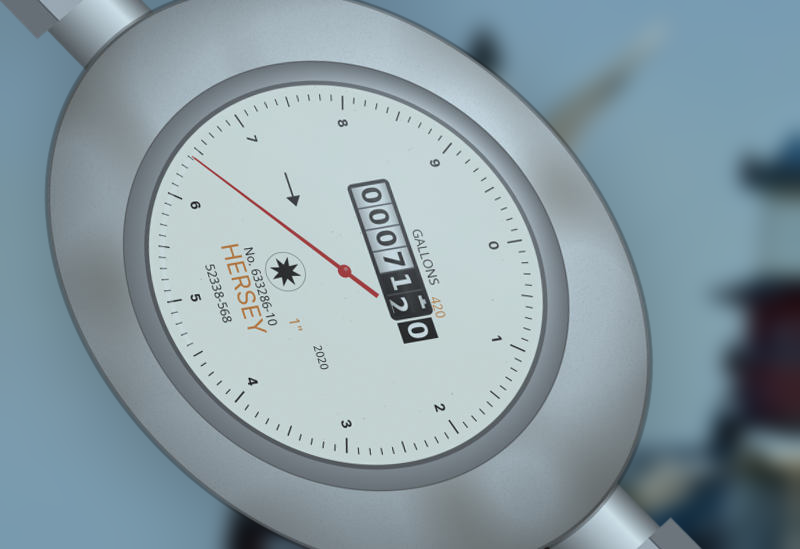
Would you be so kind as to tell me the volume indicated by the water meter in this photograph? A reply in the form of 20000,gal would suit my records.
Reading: 7116.4,gal
